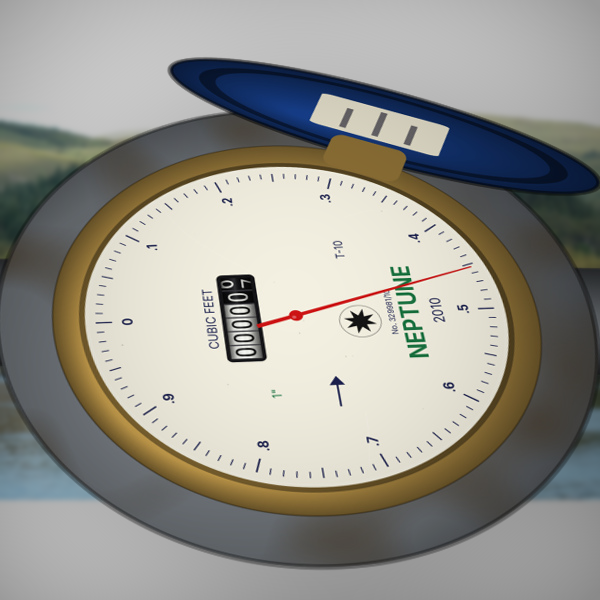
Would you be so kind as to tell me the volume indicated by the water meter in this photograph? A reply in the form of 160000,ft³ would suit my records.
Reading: 6.45,ft³
